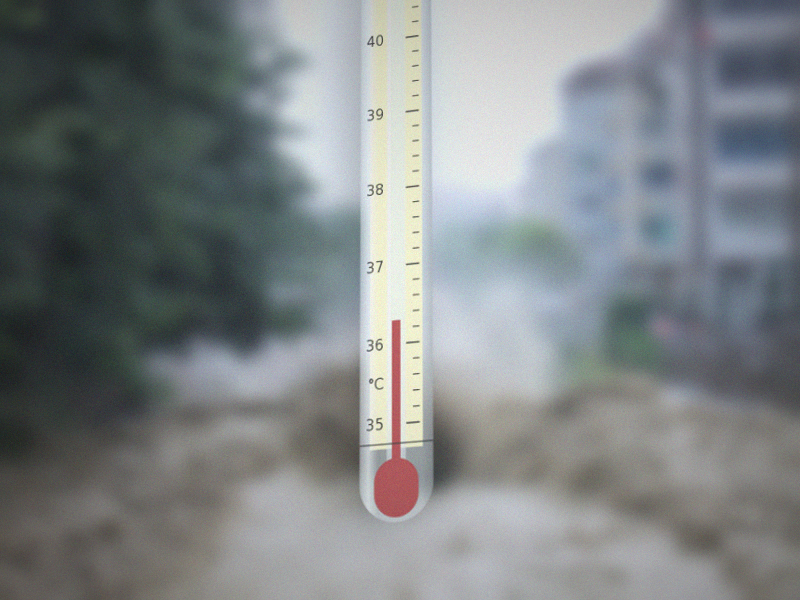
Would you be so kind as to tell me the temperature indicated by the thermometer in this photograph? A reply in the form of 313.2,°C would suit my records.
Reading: 36.3,°C
